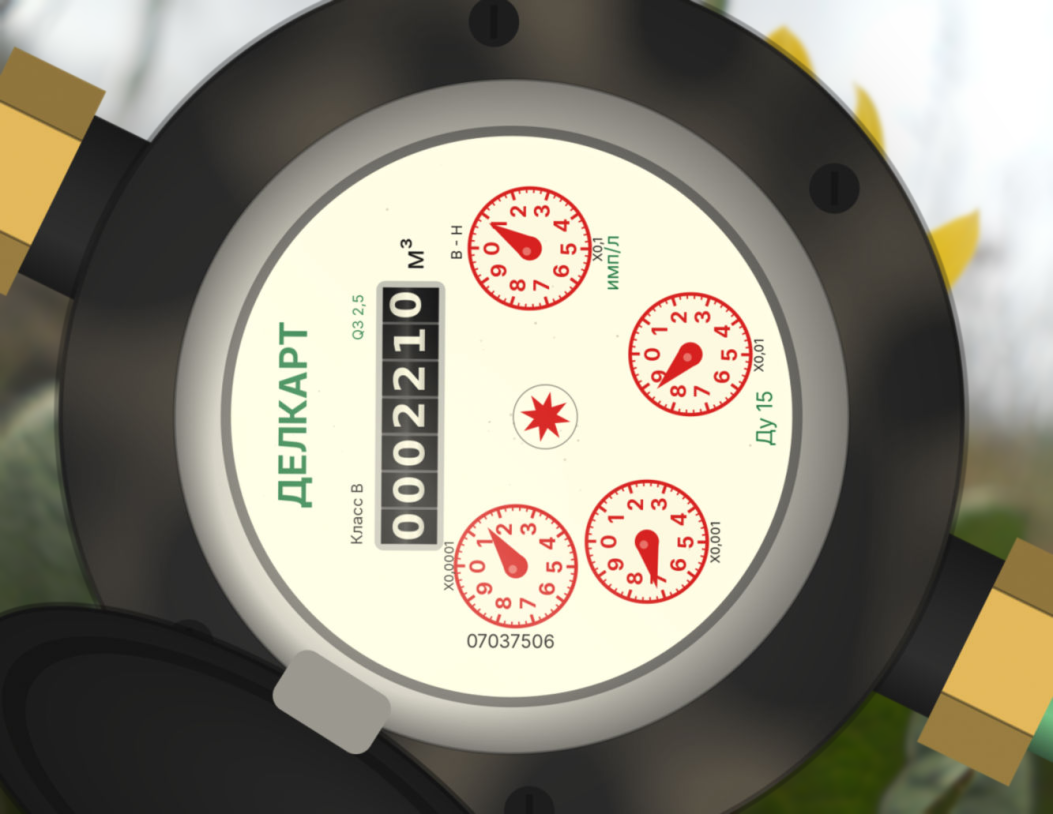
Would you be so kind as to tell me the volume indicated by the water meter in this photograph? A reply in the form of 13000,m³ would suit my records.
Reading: 2210.0871,m³
